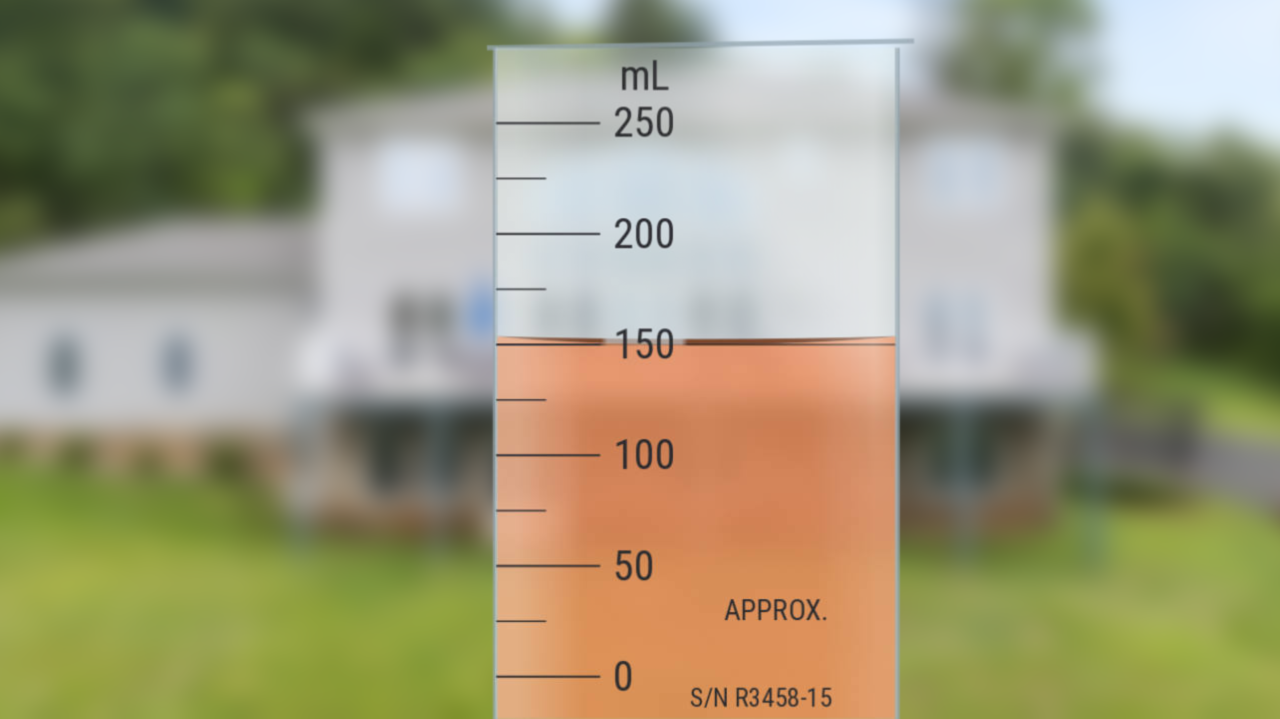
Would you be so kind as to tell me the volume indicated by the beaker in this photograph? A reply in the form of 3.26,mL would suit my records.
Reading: 150,mL
